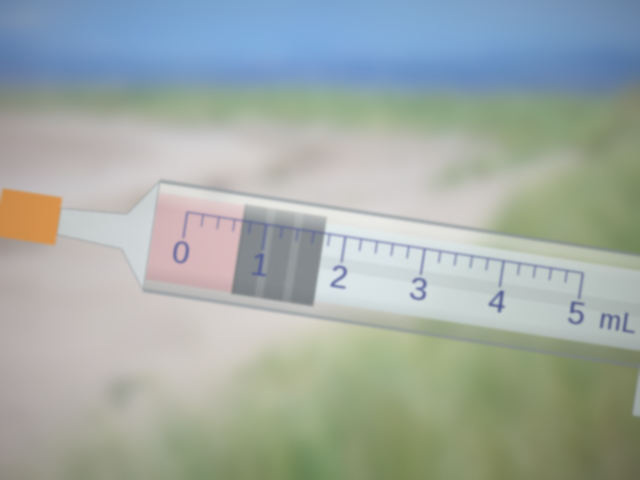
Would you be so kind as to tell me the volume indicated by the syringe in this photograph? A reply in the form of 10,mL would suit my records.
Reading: 0.7,mL
